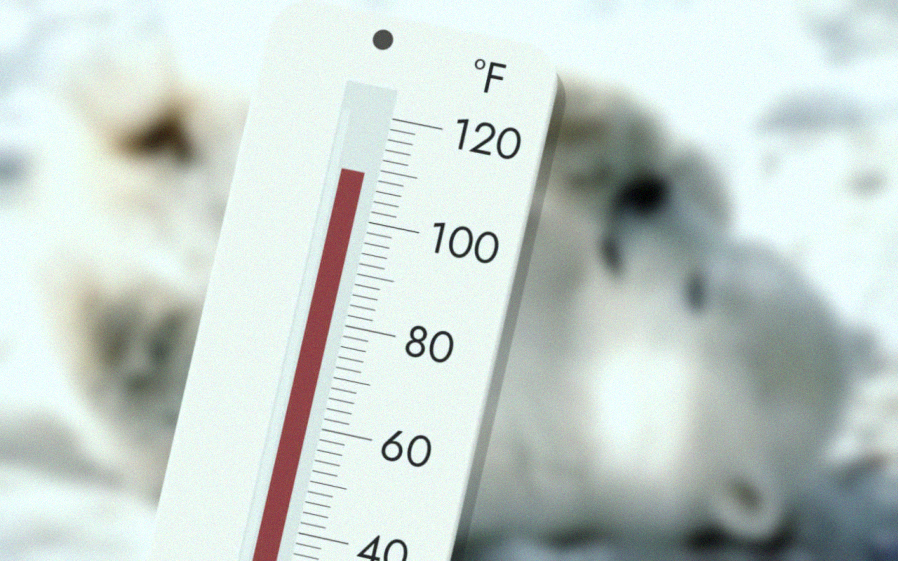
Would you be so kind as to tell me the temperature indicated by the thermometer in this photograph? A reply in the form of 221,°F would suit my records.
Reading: 109,°F
